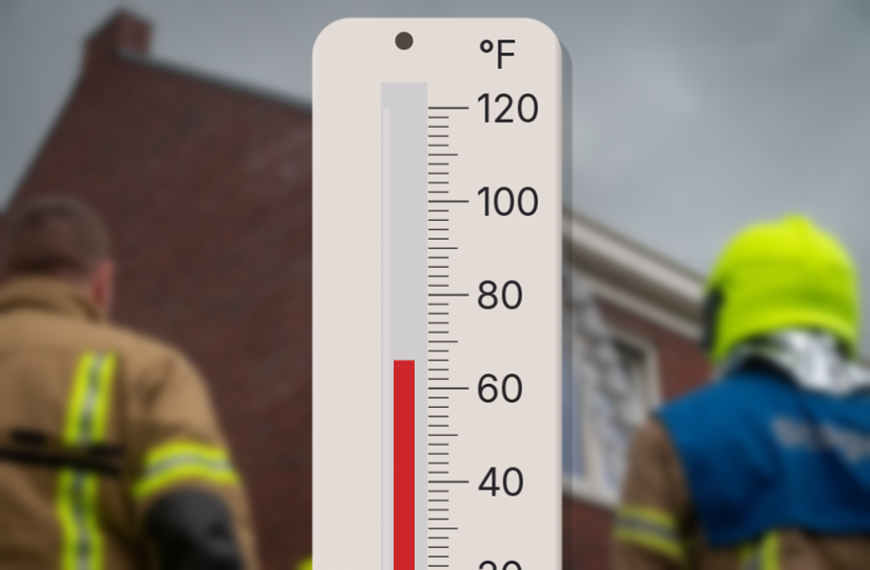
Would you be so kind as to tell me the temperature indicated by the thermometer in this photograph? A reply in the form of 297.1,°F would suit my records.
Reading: 66,°F
